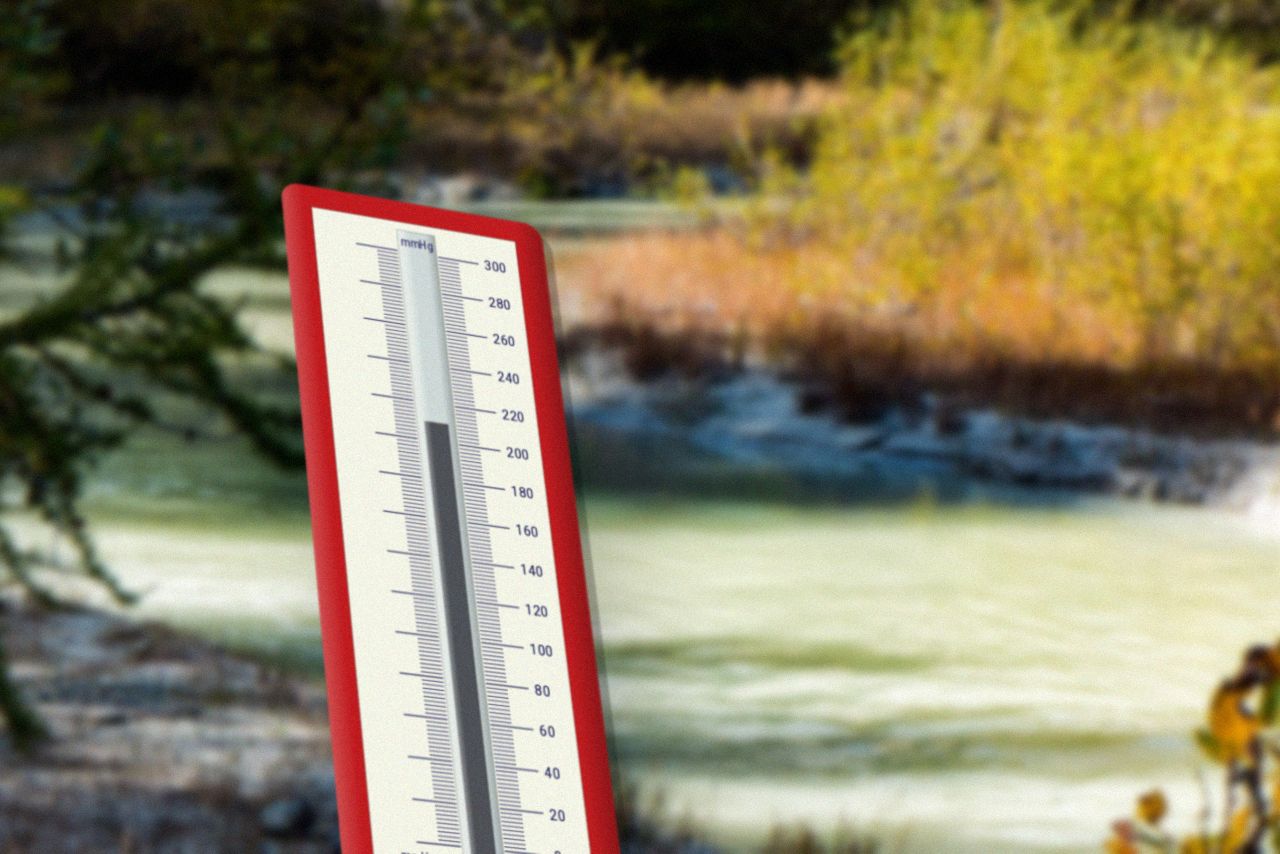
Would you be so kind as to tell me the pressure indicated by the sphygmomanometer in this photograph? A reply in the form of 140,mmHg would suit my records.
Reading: 210,mmHg
